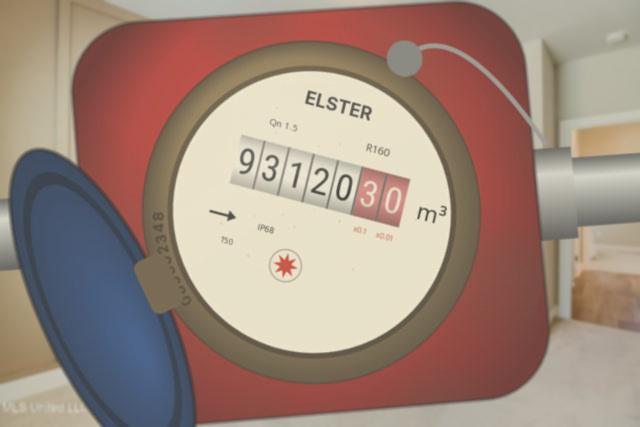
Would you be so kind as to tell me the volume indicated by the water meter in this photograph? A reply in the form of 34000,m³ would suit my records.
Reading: 93120.30,m³
